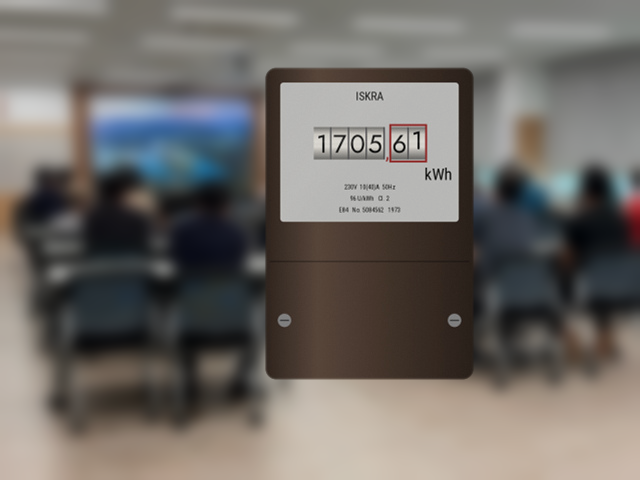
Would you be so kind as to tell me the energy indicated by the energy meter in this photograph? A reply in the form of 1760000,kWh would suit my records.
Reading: 1705.61,kWh
